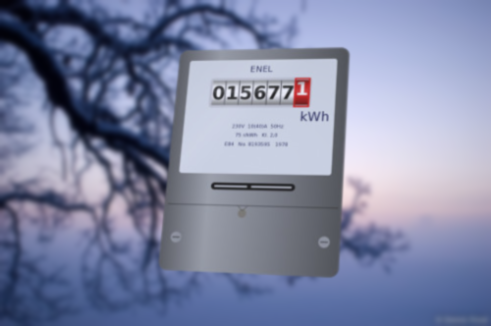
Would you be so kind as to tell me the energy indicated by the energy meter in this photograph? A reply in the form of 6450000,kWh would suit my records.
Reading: 15677.1,kWh
